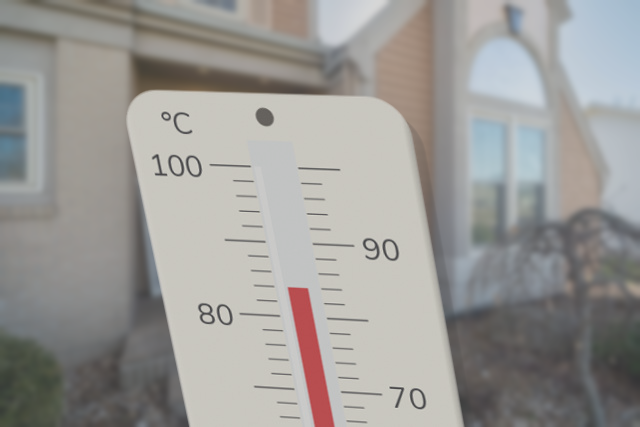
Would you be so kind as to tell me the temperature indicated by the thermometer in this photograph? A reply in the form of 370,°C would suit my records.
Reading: 84,°C
